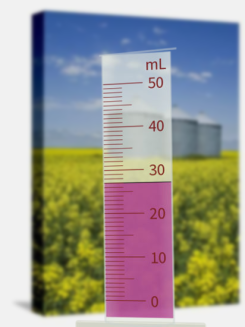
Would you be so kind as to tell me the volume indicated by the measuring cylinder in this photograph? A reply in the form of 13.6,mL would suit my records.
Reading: 27,mL
